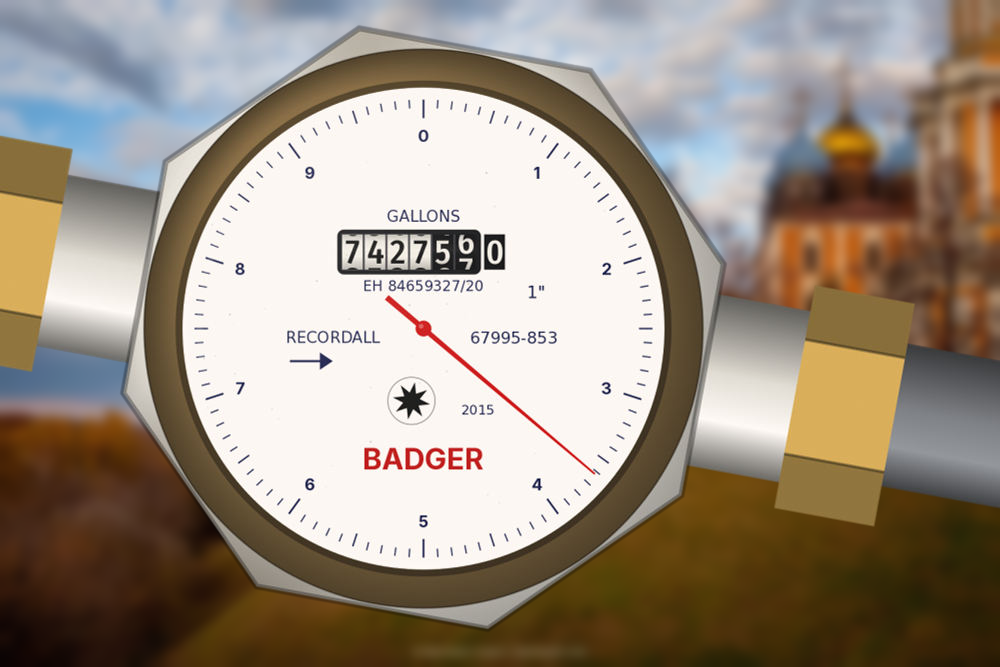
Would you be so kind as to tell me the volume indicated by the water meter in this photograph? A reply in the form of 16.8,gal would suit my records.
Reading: 7427563.6,gal
